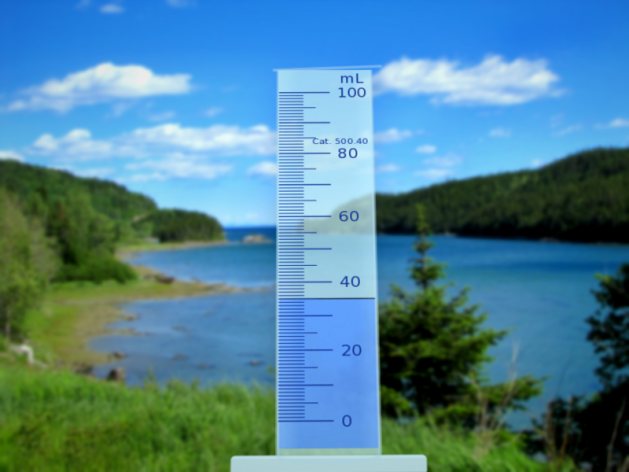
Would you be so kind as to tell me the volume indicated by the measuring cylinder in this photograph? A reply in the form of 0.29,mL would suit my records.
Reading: 35,mL
